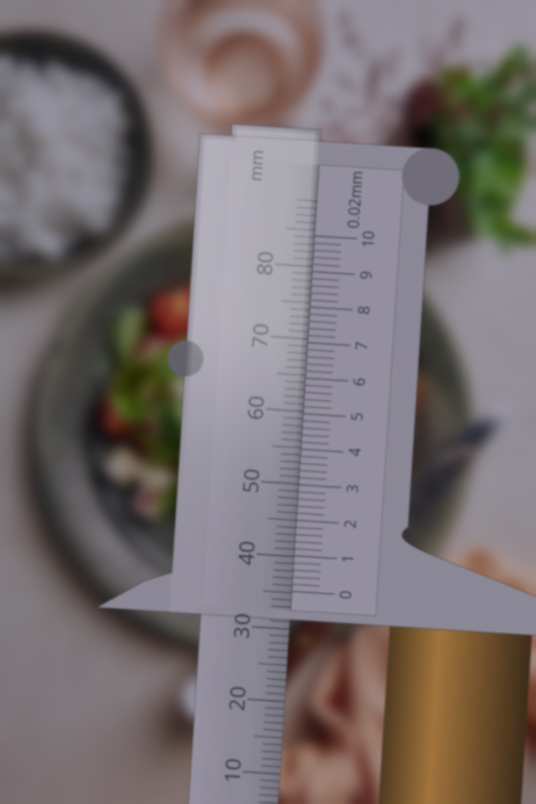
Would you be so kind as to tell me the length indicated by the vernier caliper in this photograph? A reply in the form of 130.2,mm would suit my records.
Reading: 35.2,mm
